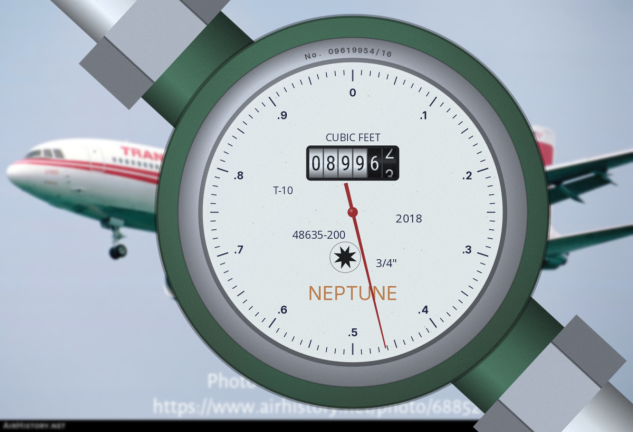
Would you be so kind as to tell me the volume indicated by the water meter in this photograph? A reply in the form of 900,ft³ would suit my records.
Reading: 89962.46,ft³
